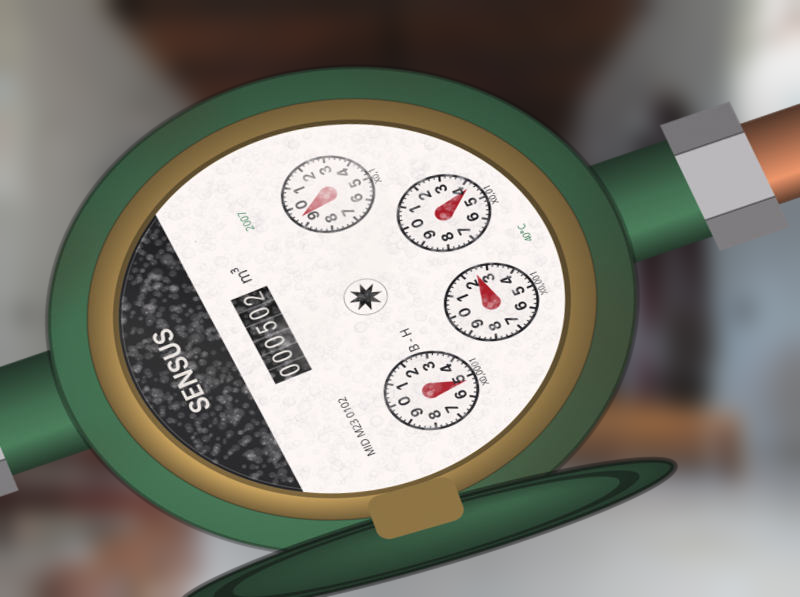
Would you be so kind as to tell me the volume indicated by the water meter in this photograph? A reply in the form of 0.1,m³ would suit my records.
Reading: 501.9425,m³
